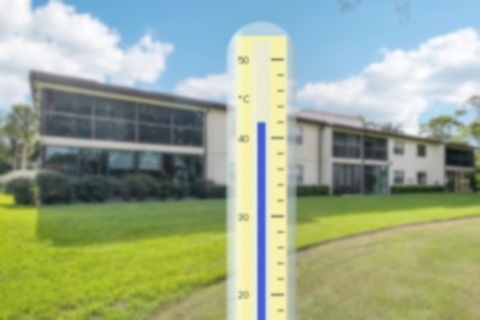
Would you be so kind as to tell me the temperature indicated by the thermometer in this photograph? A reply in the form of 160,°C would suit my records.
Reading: 42,°C
